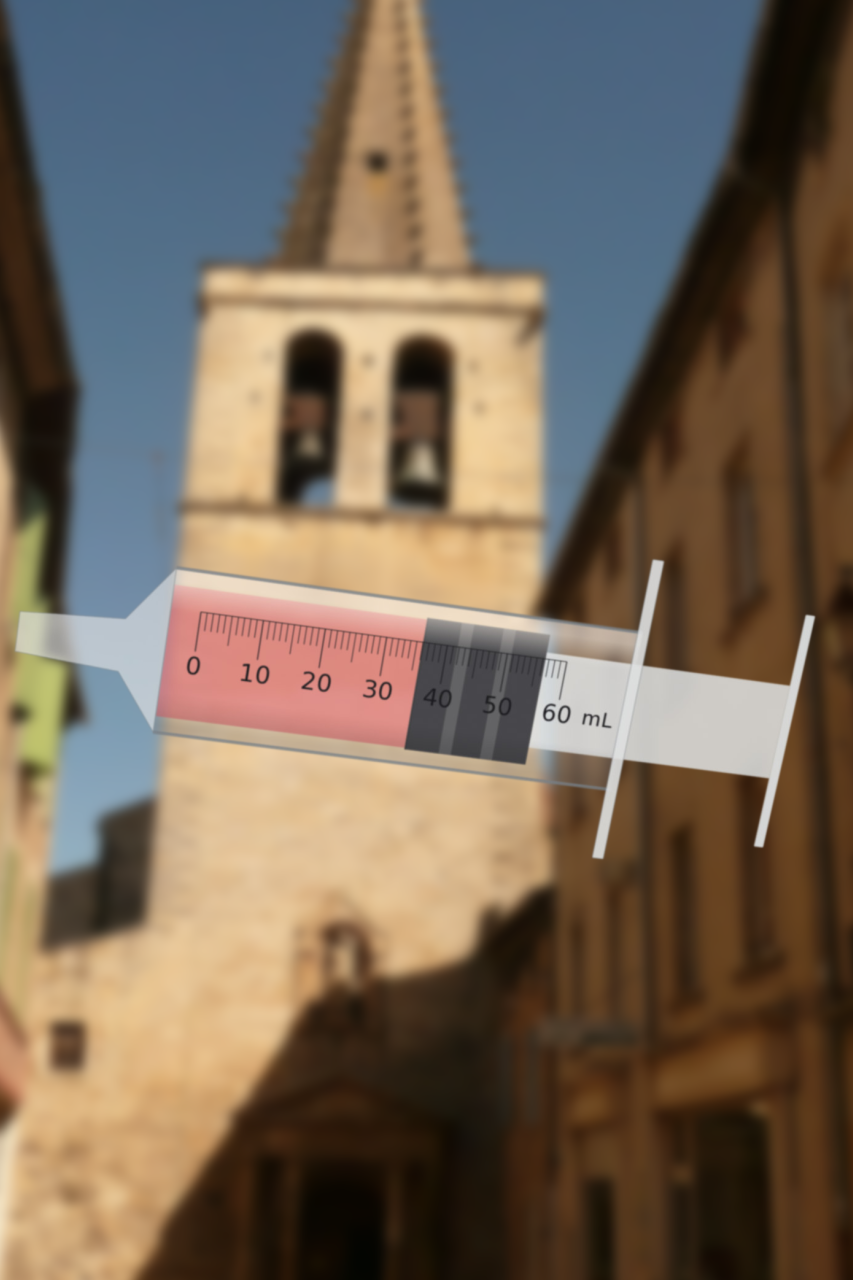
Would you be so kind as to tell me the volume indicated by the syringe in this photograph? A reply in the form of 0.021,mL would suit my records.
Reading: 36,mL
